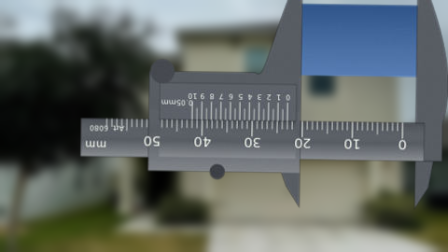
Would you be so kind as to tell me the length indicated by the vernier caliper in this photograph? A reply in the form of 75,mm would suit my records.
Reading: 23.0,mm
